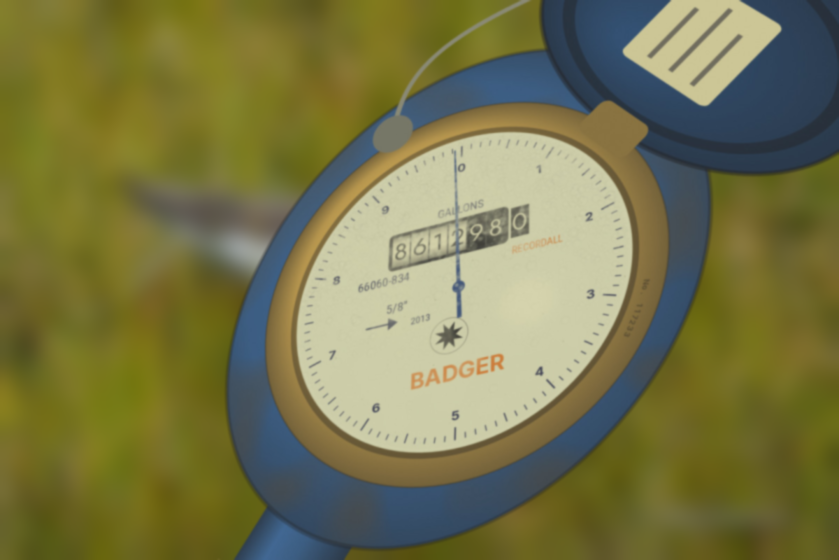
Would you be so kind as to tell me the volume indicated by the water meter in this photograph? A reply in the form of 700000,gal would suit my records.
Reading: 8612979.9,gal
